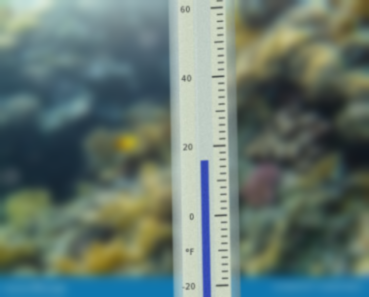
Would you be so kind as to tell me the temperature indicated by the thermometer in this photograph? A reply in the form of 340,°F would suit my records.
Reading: 16,°F
